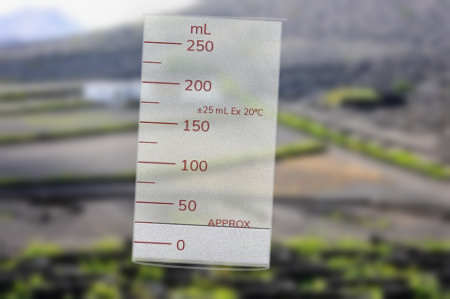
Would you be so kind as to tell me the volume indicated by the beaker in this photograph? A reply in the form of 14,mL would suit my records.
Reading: 25,mL
